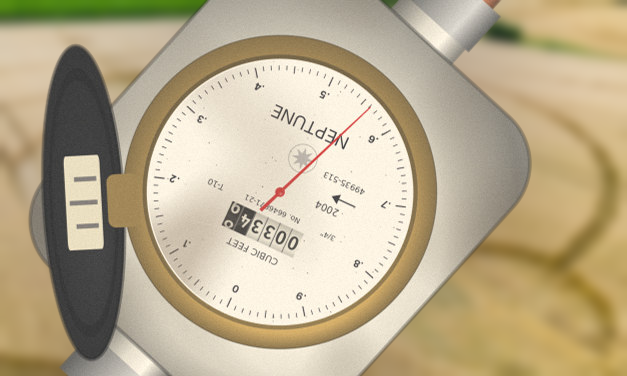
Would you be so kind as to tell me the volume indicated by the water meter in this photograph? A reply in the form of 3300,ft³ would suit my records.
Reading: 3348.56,ft³
